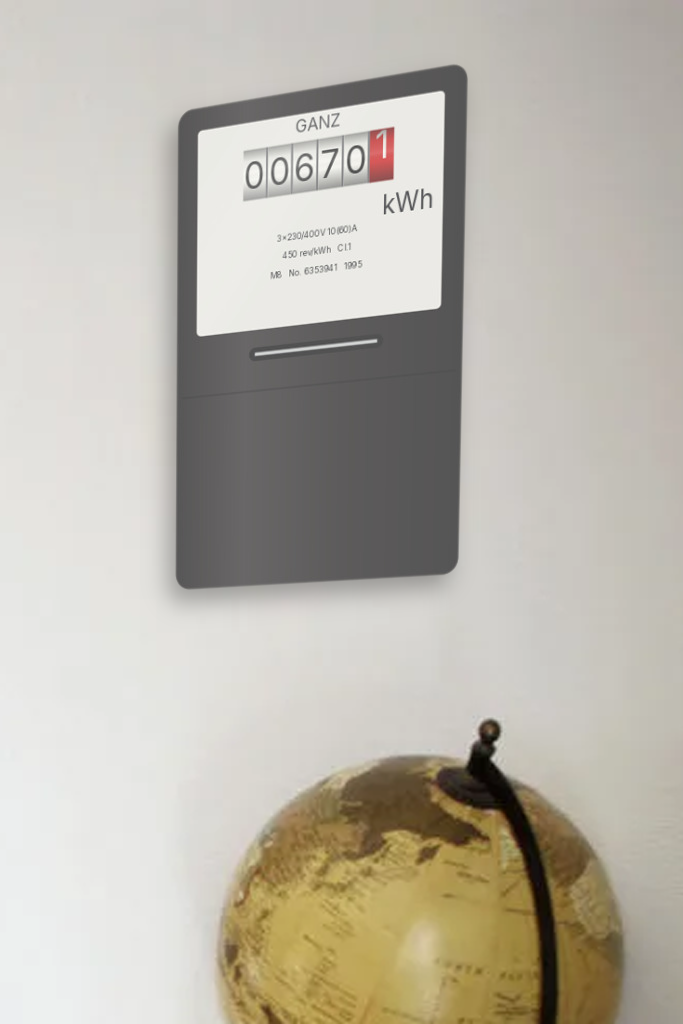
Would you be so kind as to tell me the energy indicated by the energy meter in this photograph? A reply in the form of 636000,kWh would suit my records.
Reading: 670.1,kWh
